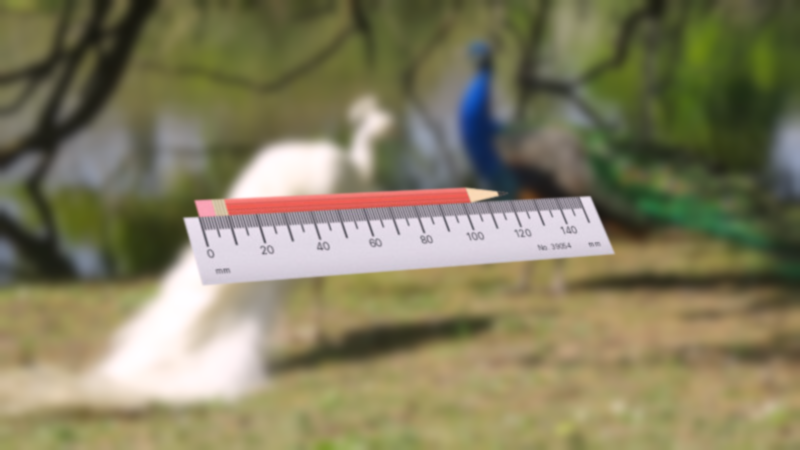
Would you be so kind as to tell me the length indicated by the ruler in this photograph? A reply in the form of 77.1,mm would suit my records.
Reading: 120,mm
